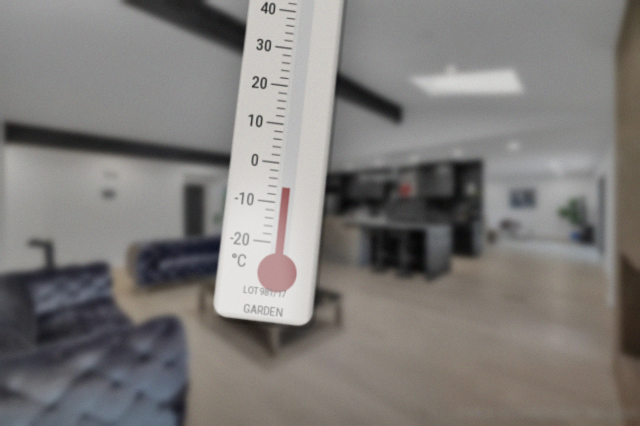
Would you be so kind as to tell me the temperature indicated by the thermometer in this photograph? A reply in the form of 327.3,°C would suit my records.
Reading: -6,°C
